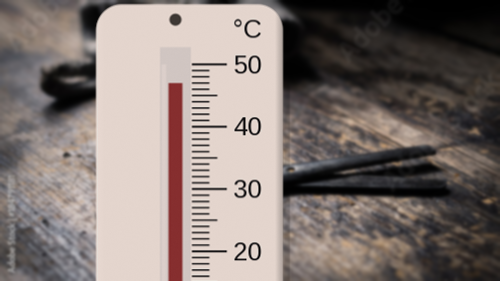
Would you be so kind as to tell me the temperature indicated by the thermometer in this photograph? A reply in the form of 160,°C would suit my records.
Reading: 47,°C
